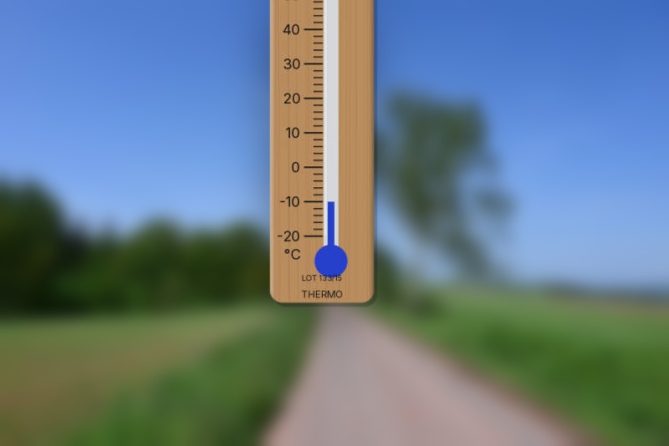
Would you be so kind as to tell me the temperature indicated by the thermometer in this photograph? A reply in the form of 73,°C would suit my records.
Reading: -10,°C
